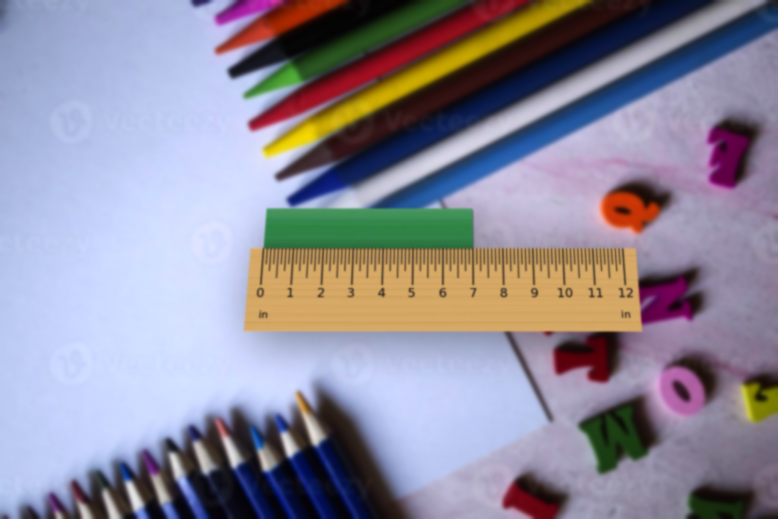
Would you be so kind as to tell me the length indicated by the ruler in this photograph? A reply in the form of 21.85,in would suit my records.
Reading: 7,in
